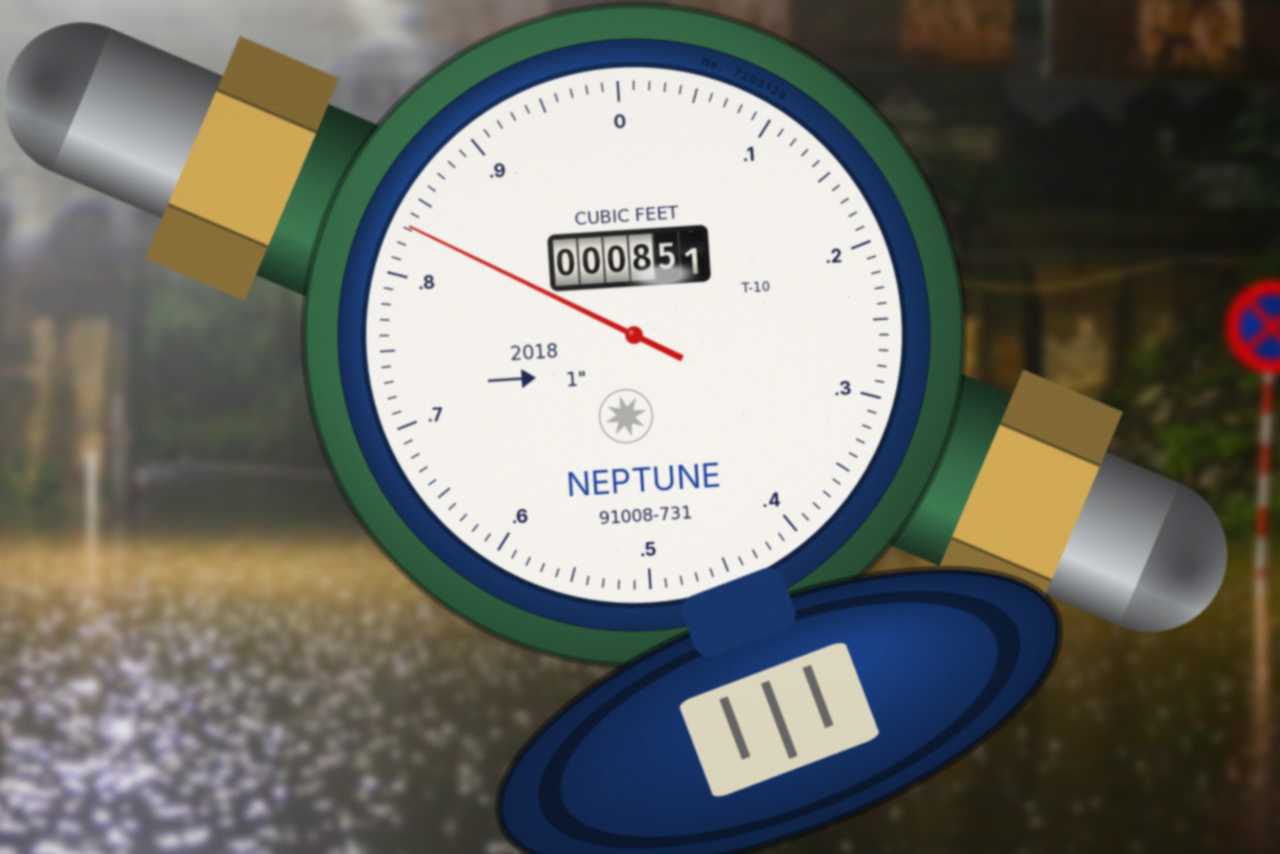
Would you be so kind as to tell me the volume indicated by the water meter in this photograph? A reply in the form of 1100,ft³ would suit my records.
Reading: 850.83,ft³
